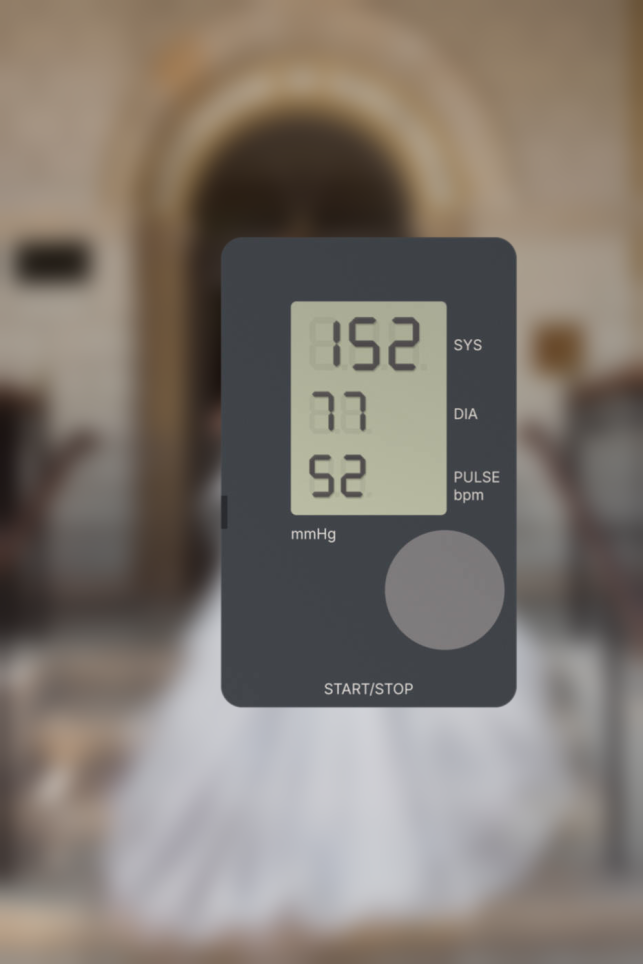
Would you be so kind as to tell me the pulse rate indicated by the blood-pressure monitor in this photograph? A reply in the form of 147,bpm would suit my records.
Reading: 52,bpm
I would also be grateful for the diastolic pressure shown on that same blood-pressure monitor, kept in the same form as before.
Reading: 77,mmHg
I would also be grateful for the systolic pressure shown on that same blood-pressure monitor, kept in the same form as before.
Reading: 152,mmHg
